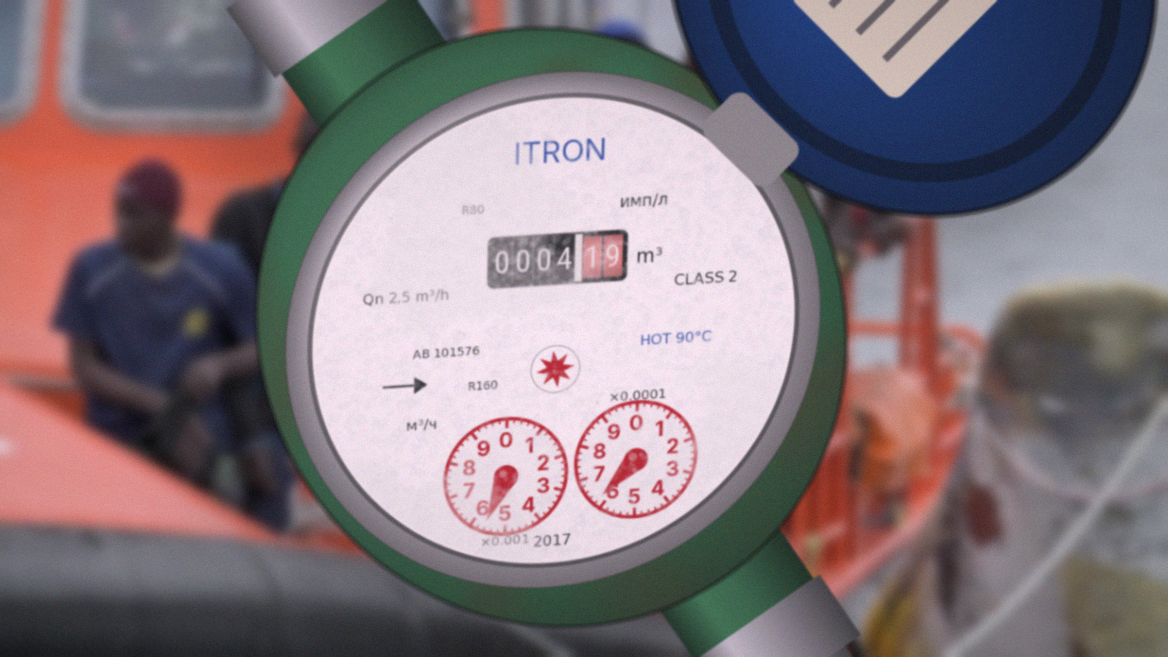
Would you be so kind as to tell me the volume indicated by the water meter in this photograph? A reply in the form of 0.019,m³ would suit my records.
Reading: 4.1956,m³
